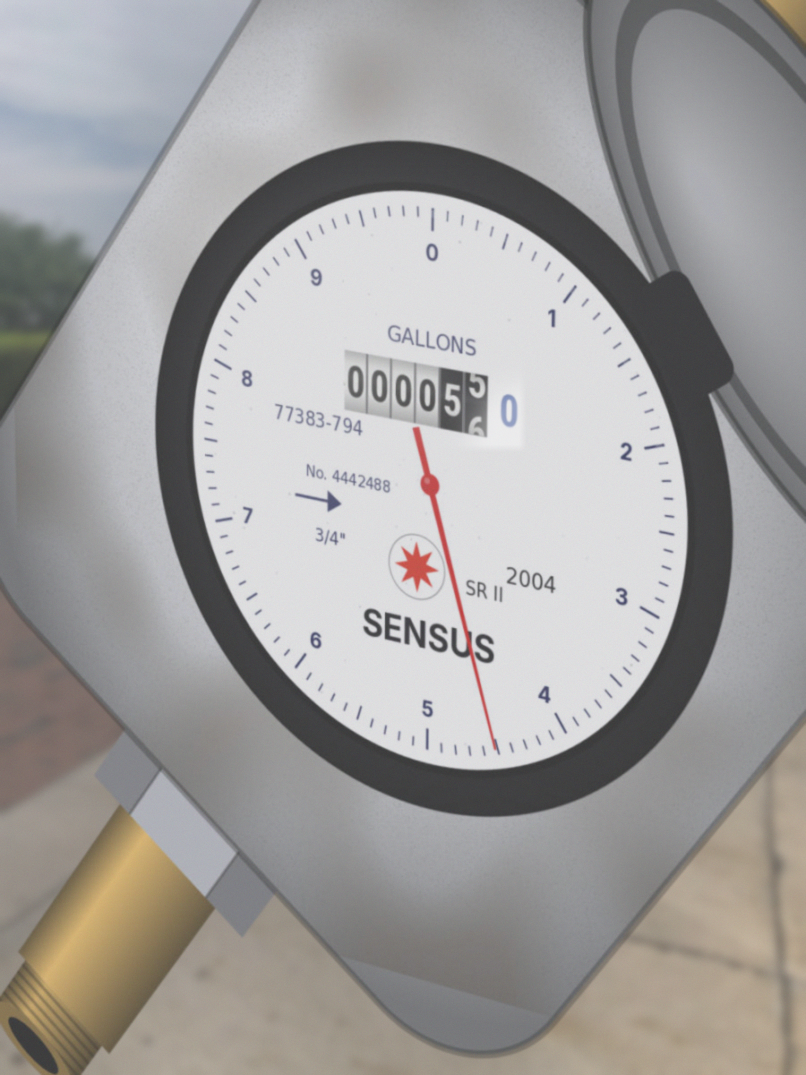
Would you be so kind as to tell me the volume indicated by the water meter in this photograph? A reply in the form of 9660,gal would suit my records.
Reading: 554.5,gal
